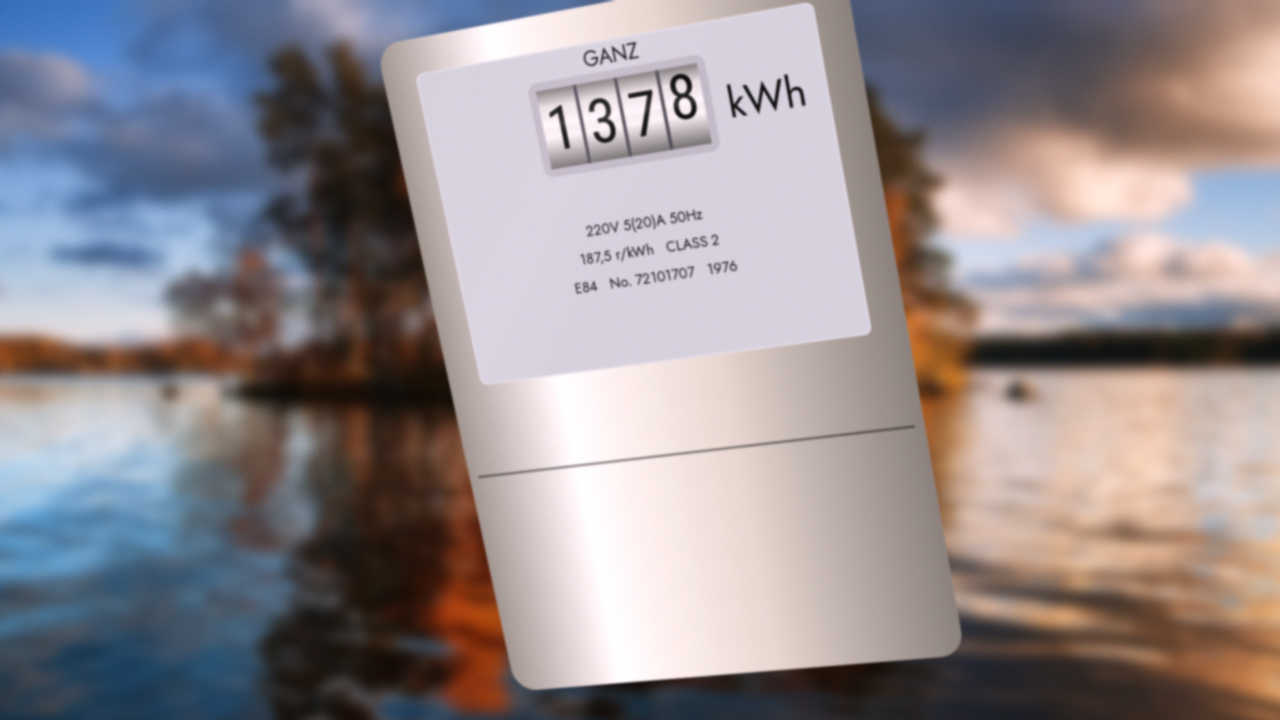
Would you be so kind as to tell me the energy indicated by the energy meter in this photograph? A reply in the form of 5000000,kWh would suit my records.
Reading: 1378,kWh
